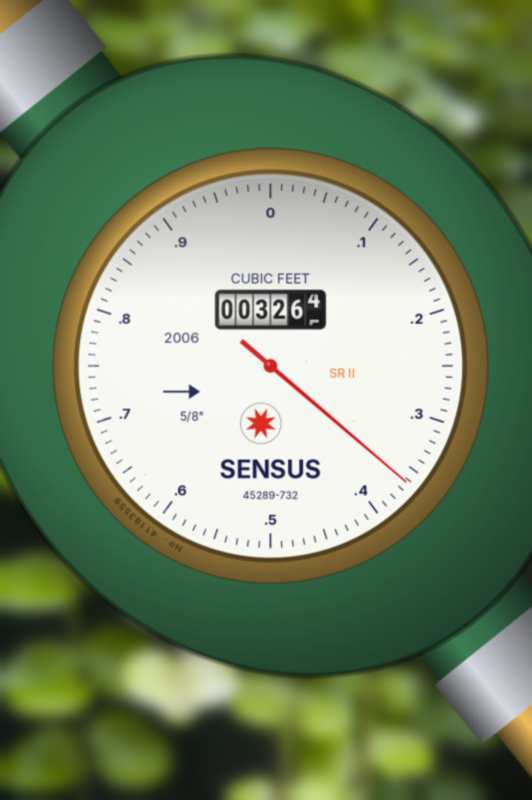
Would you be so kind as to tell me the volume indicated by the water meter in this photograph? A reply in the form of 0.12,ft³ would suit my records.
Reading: 3264.36,ft³
